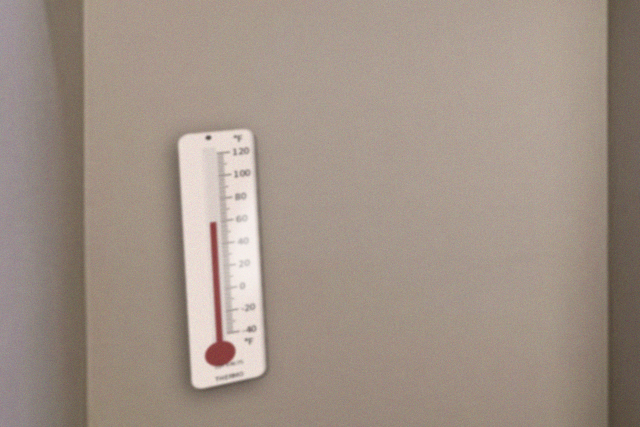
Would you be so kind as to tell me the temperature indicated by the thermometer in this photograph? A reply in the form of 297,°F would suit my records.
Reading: 60,°F
